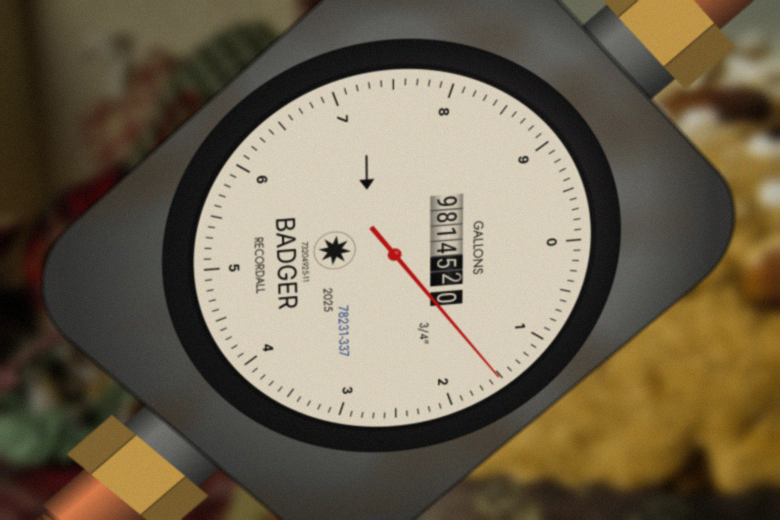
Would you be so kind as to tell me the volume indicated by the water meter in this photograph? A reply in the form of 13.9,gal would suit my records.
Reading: 9814521.5,gal
